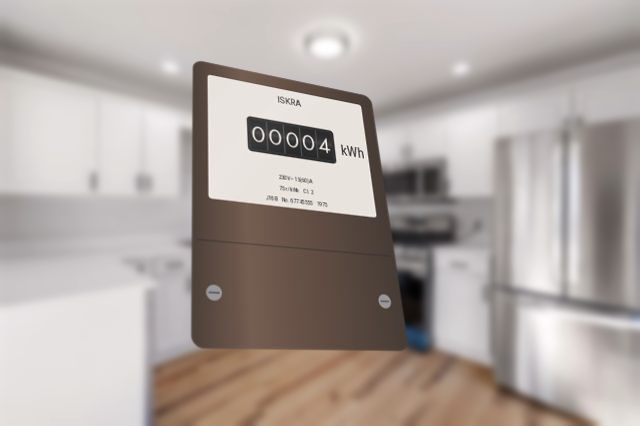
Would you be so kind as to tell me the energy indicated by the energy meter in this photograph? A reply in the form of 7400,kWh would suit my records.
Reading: 4,kWh
